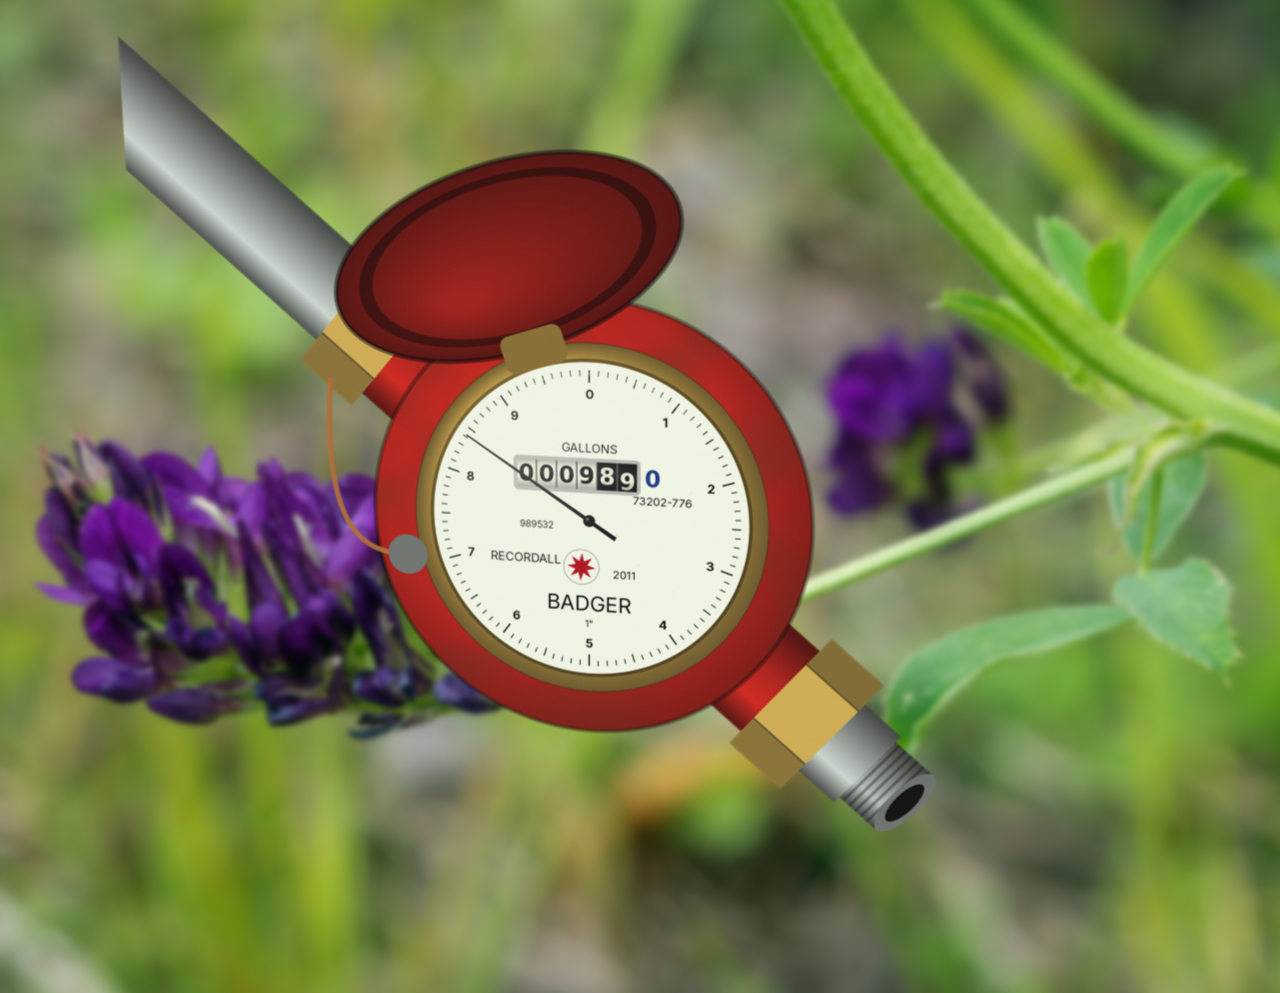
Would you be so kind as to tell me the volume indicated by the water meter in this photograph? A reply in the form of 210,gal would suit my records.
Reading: 9888.4,gal
